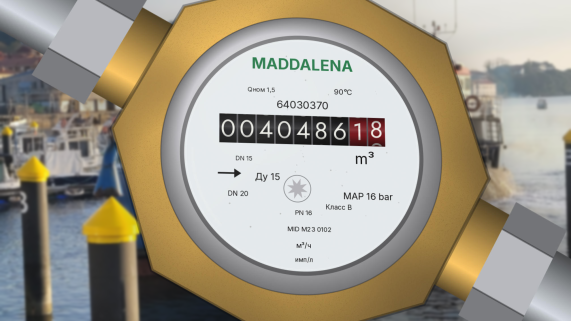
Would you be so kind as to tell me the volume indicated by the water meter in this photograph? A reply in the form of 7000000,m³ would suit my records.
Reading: 40486.18,m³
